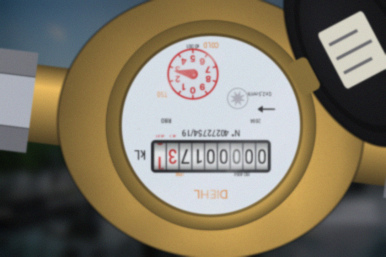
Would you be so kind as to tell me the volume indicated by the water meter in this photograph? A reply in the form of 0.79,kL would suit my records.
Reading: 17.312,kL
